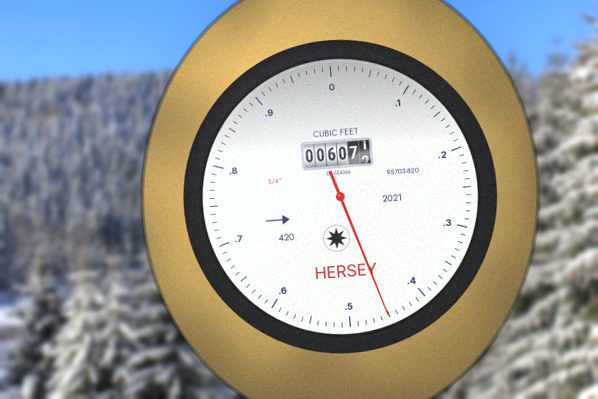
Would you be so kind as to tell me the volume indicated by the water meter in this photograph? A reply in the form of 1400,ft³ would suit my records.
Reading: 6071.45,ft³
